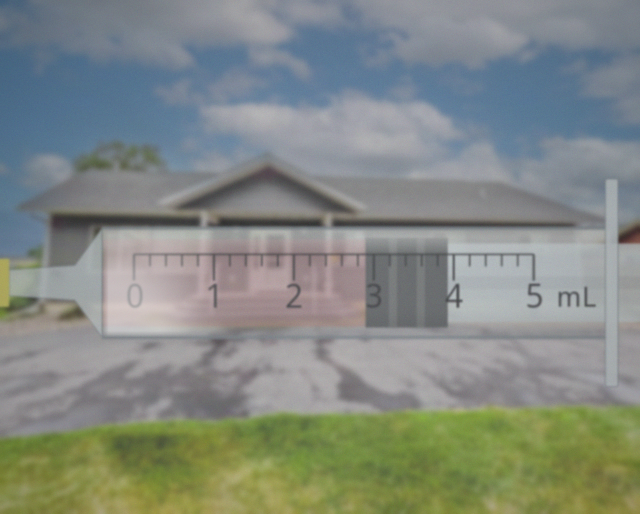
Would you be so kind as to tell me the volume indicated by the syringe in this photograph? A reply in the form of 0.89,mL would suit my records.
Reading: 2.9,mL
